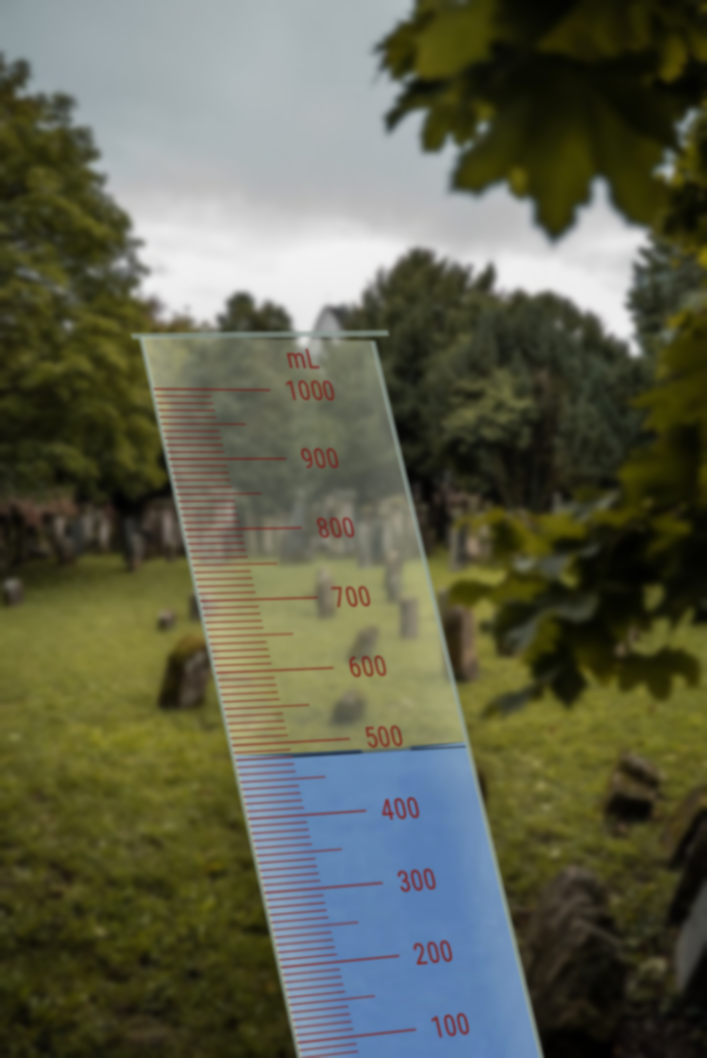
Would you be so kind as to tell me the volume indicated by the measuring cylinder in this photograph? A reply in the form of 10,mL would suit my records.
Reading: 480,mL
